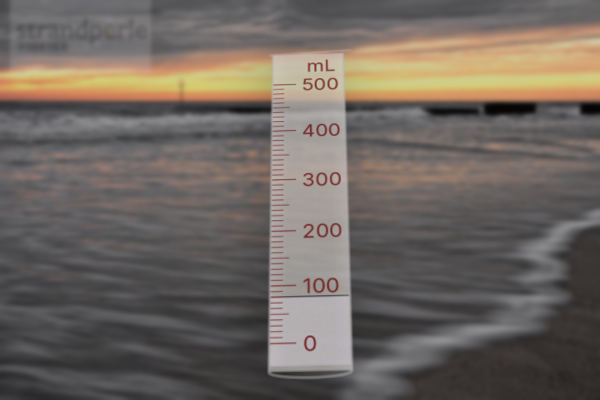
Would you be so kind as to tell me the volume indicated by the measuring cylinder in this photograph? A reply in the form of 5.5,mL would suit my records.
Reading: 80,mL
